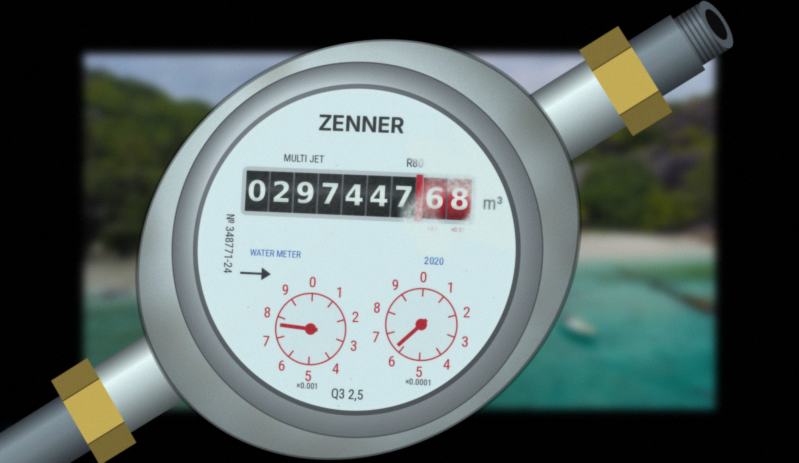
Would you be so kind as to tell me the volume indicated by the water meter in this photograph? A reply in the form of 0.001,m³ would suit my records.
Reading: 297447.6876,m³
